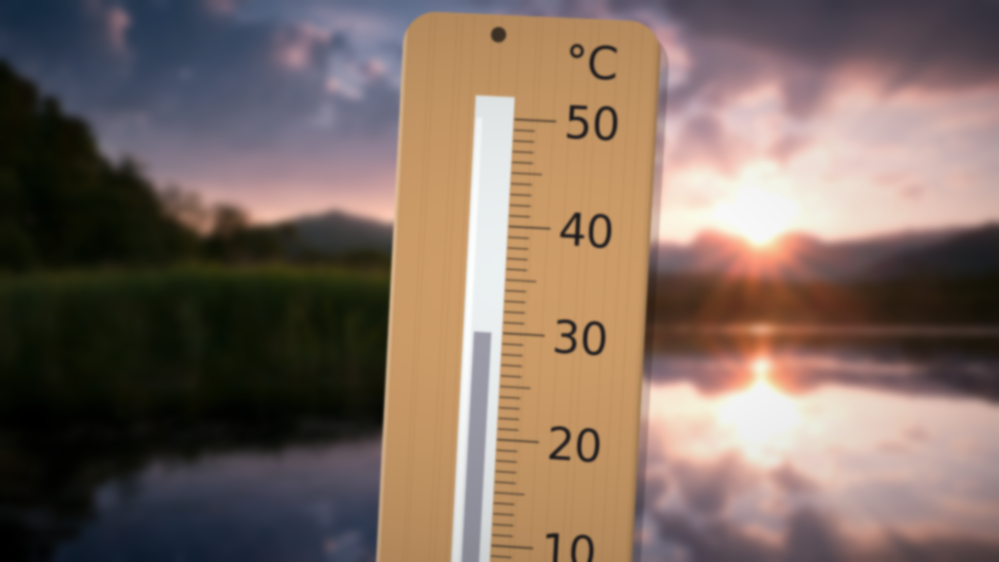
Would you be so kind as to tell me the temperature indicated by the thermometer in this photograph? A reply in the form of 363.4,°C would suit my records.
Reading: 30,°C
